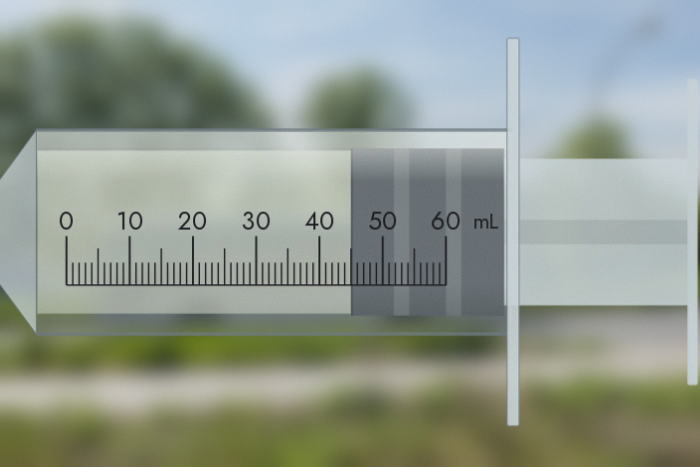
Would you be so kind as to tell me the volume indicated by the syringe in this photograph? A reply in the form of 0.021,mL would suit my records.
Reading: 45,mL
